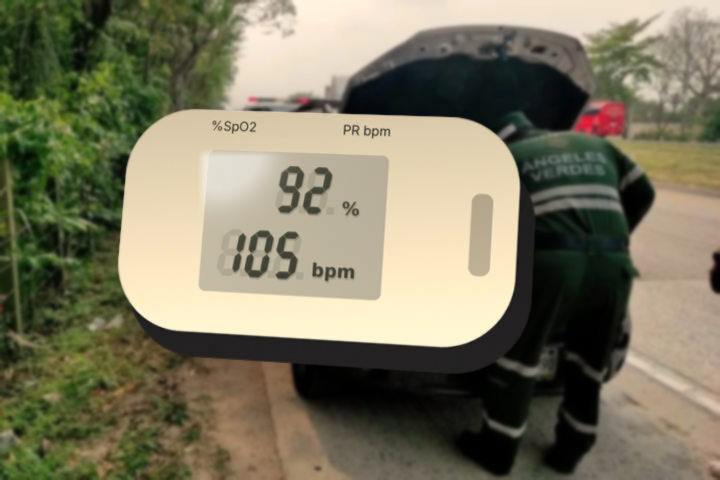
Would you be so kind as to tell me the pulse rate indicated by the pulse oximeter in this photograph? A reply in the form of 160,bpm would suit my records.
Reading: 105,bpm
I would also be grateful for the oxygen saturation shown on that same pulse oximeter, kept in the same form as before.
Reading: 92,%
